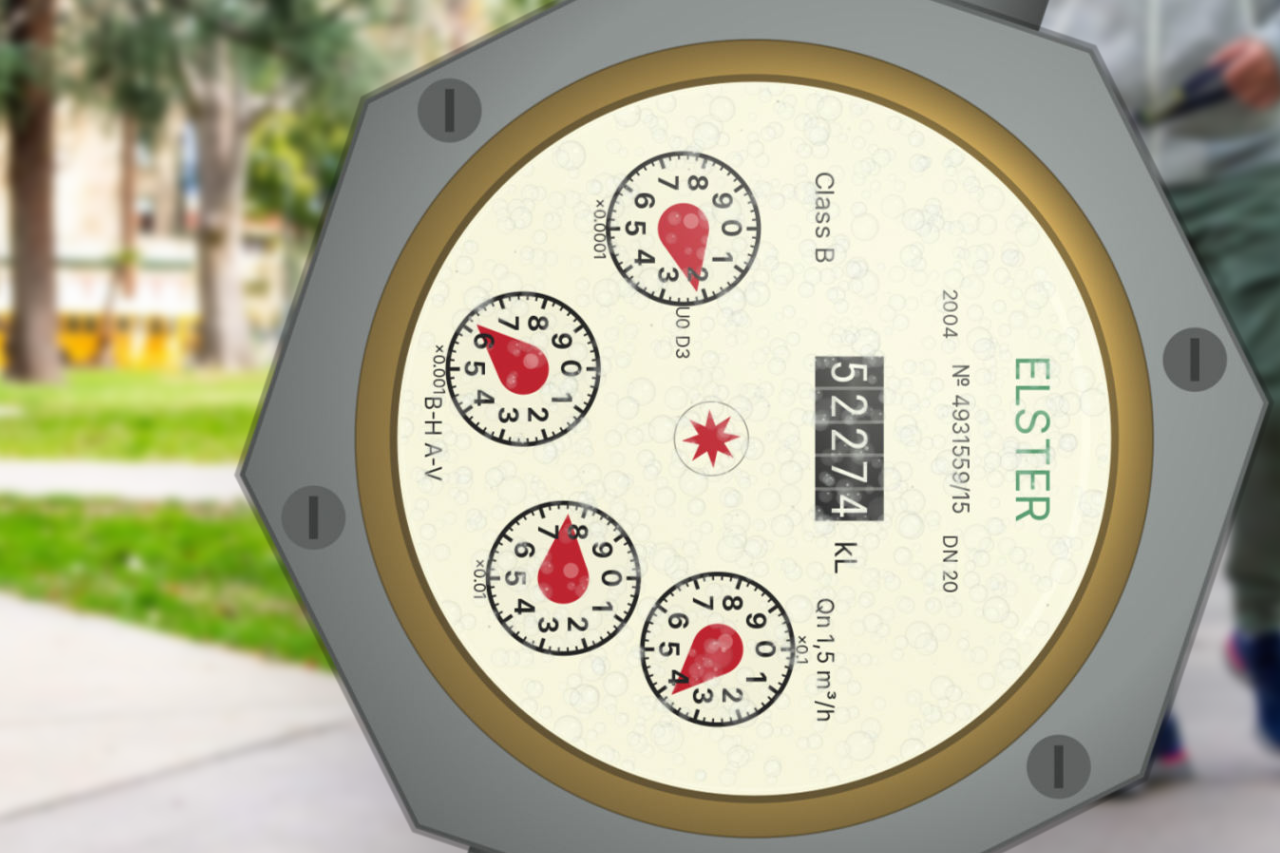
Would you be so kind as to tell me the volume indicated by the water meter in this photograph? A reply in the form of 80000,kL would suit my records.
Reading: 52274.3762,kL
